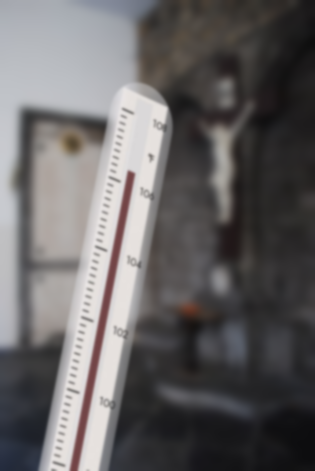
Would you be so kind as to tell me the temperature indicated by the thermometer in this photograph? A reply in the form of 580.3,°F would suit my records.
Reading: 106.4,°F
